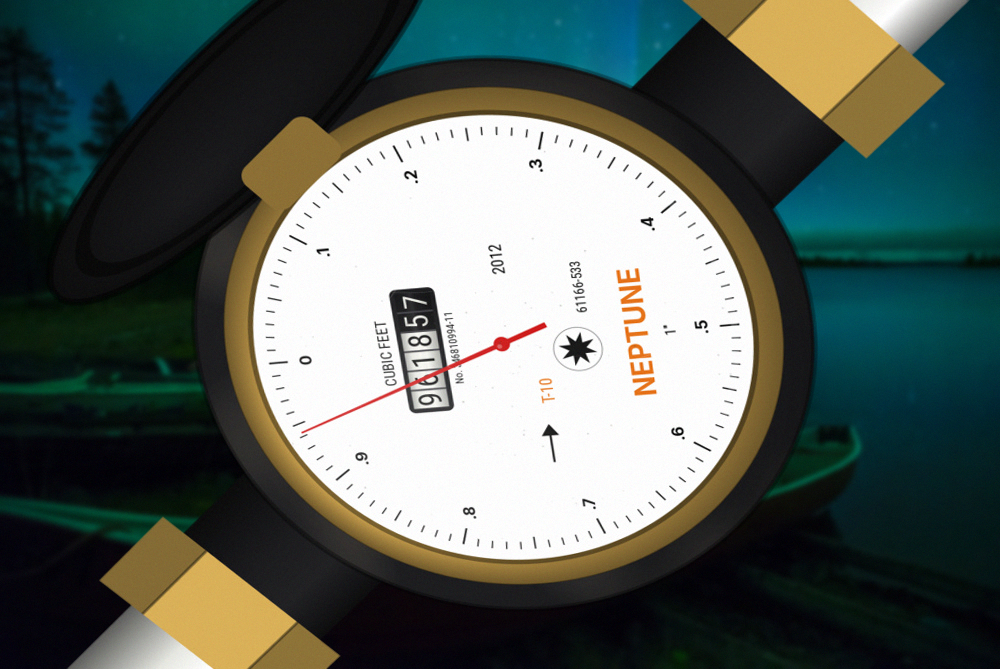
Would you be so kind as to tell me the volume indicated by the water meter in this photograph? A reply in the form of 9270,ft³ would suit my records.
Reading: 961856.94,ft³
